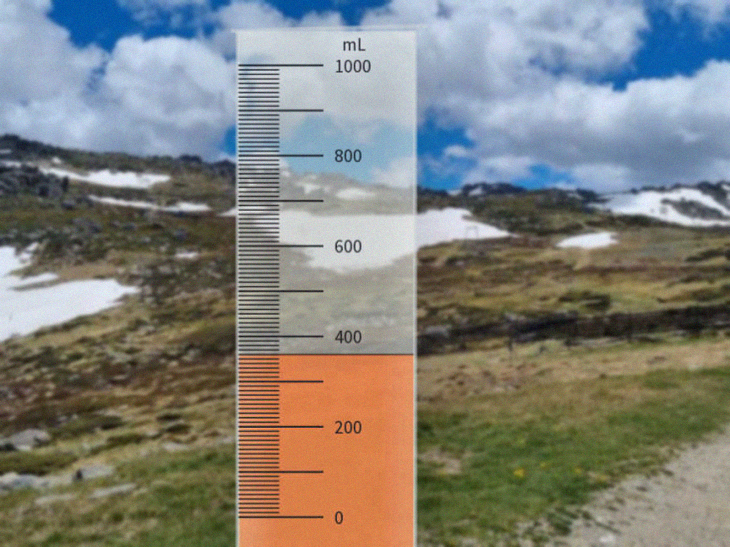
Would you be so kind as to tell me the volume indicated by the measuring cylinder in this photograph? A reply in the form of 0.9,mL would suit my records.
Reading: 360,mL
